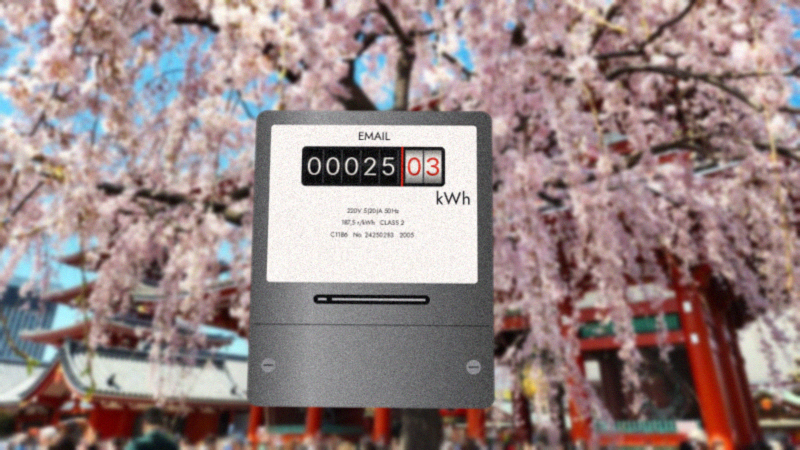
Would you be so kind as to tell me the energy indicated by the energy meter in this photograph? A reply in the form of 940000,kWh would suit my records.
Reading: 25.03,kWh
